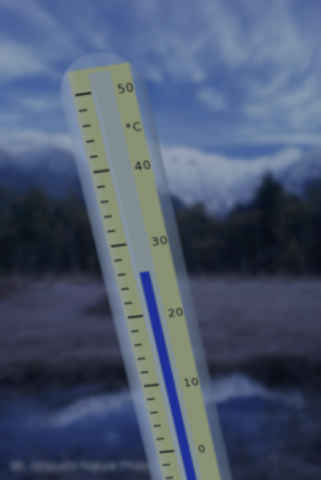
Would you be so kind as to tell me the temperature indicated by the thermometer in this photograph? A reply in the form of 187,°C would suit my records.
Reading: 26,°C
